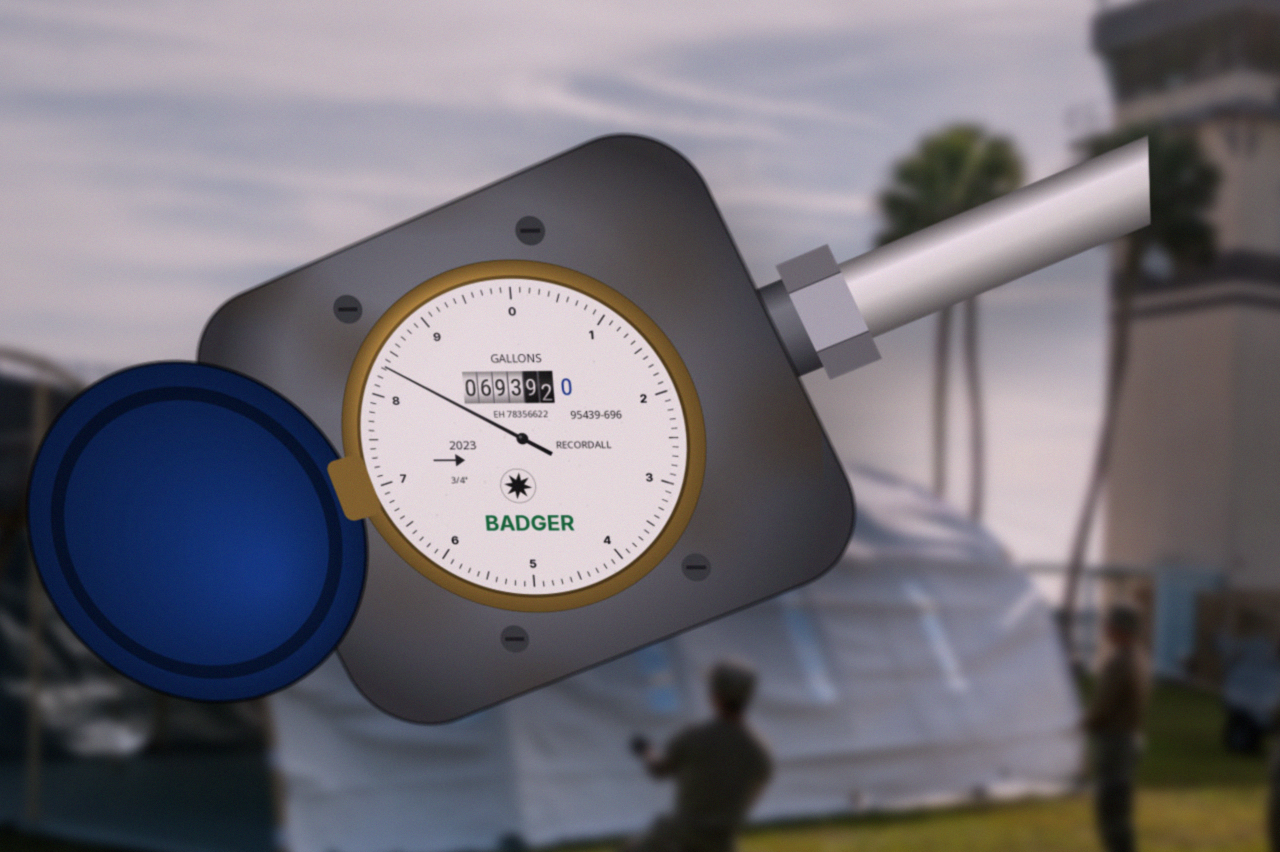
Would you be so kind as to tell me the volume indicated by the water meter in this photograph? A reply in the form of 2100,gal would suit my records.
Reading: 693918.3,gal
